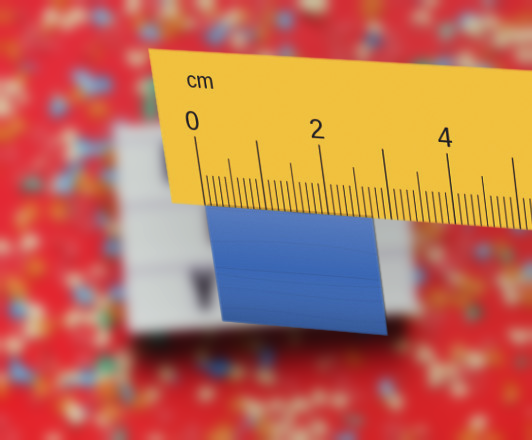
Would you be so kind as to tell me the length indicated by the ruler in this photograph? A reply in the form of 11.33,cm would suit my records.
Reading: 2.7,cm
